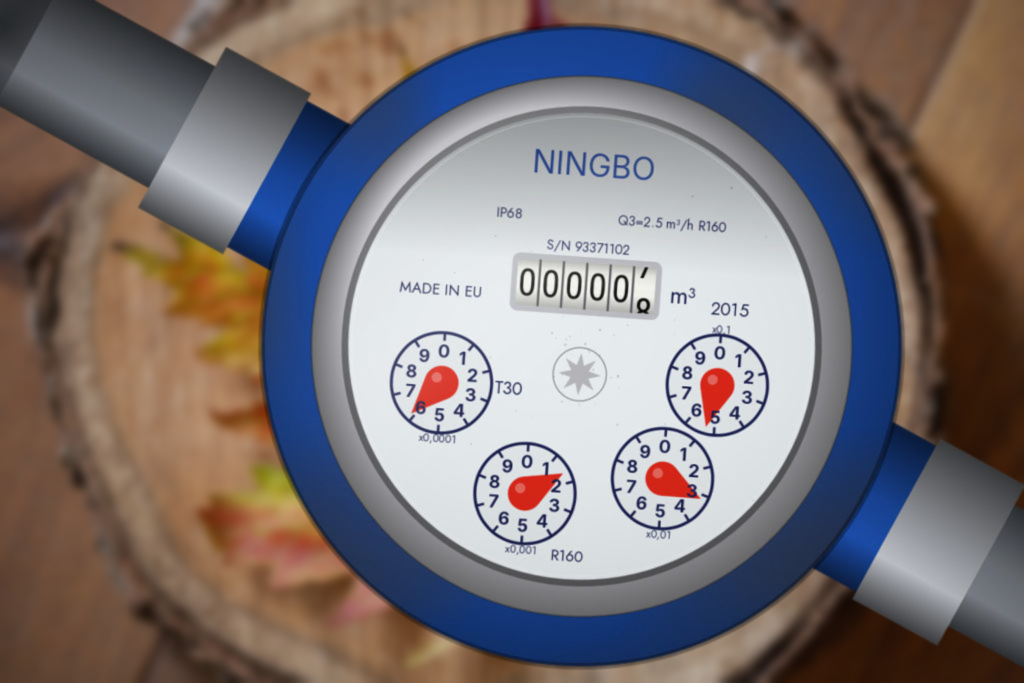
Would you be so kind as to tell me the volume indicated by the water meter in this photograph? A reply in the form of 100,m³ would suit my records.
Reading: 7.5316,m³
